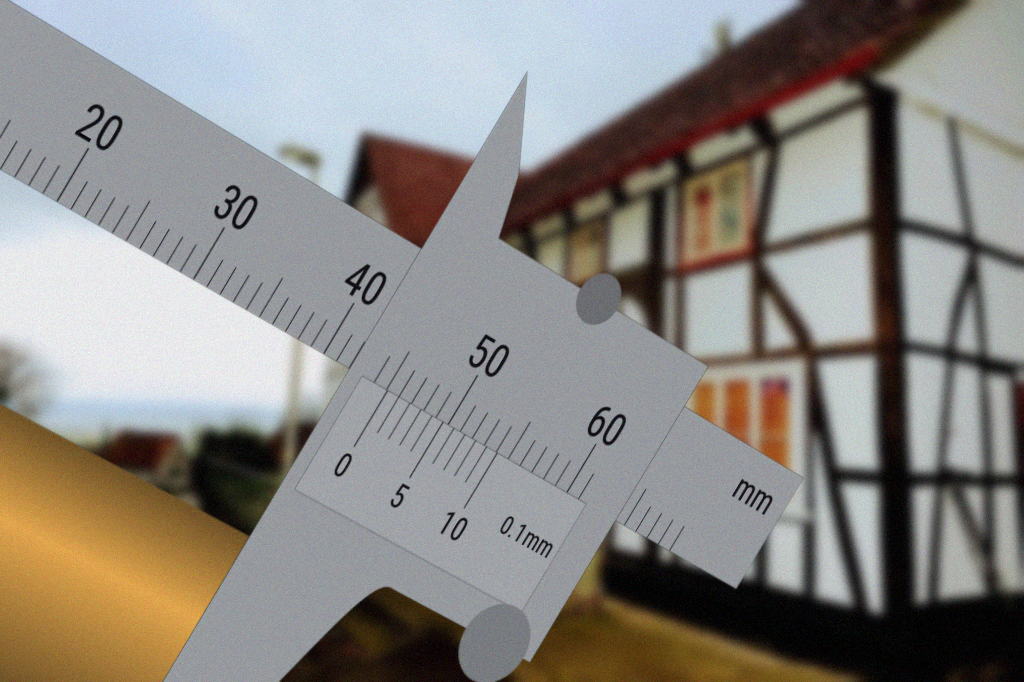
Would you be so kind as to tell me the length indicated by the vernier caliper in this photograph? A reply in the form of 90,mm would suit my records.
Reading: 45.1,mm
